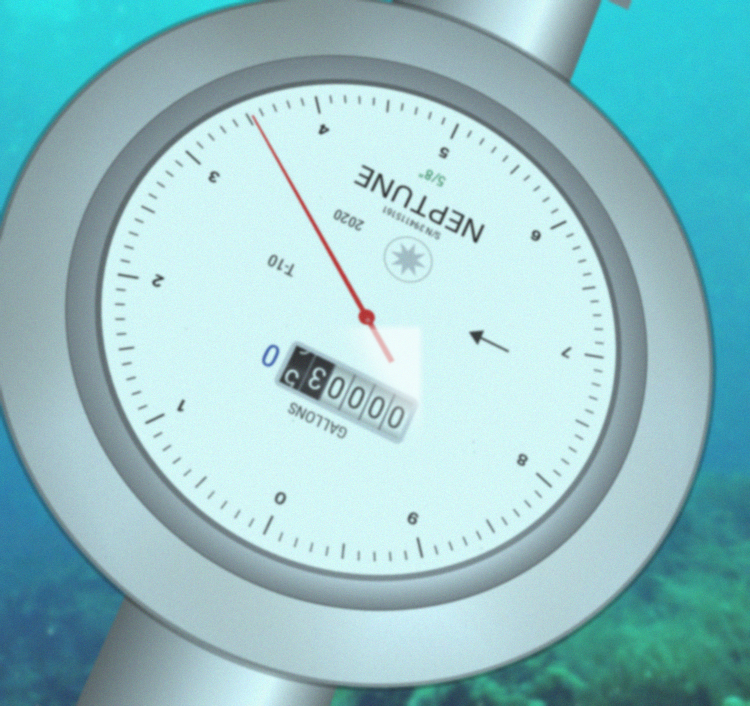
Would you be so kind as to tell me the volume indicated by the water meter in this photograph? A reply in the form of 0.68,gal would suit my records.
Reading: 353.5,gal
